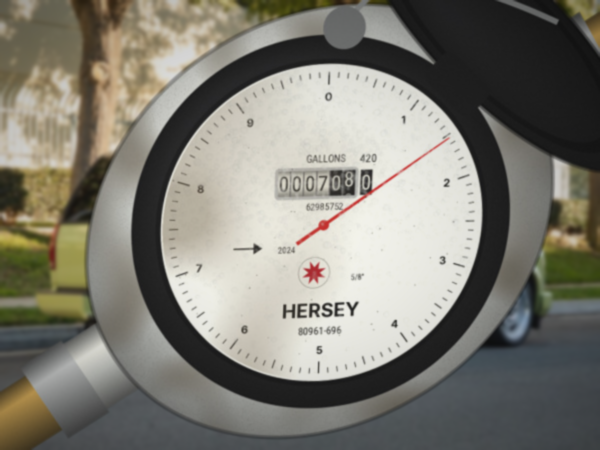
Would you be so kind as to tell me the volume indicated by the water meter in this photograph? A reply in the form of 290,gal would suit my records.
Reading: 7081.5,gal
